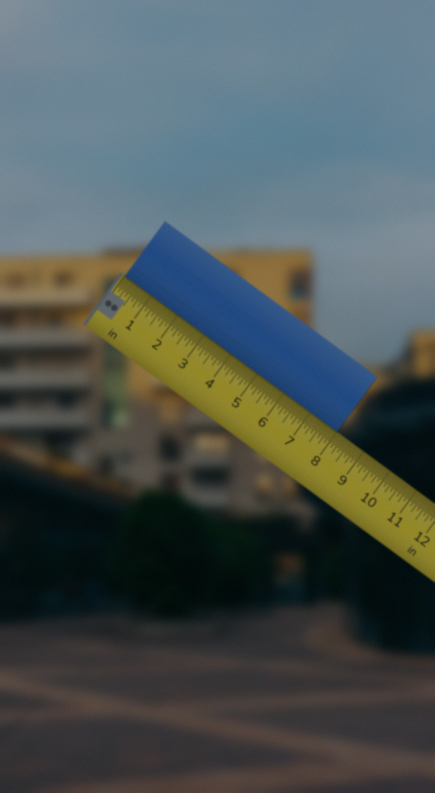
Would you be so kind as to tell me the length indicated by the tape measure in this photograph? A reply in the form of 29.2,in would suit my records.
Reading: 8,in
